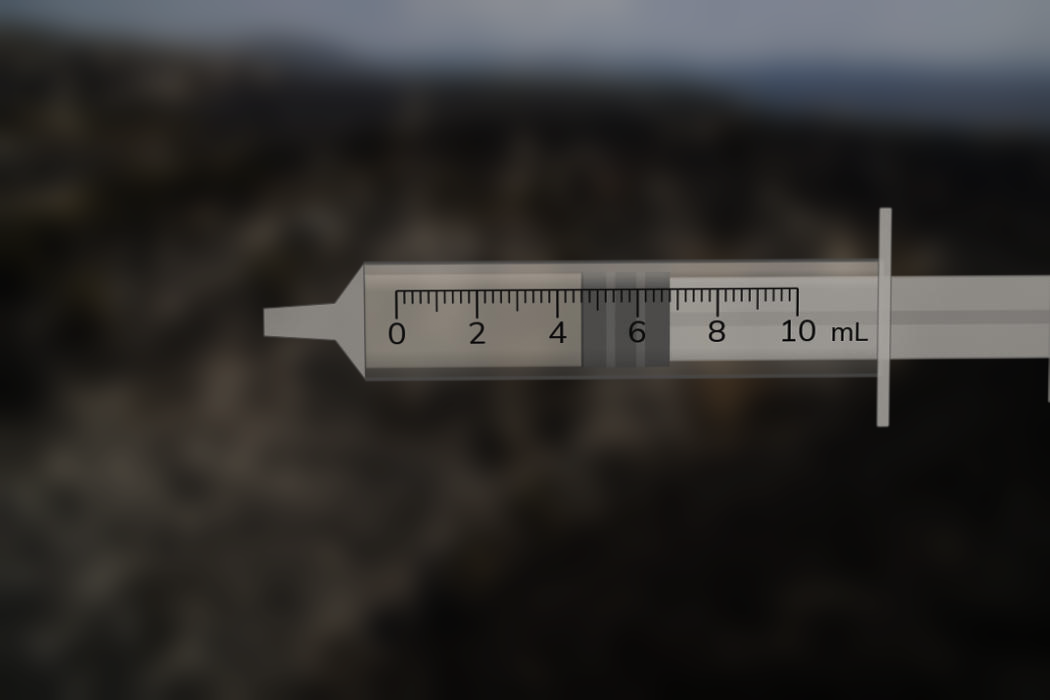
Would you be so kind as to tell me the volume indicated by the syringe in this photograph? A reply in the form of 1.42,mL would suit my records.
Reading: 4.6,mL
